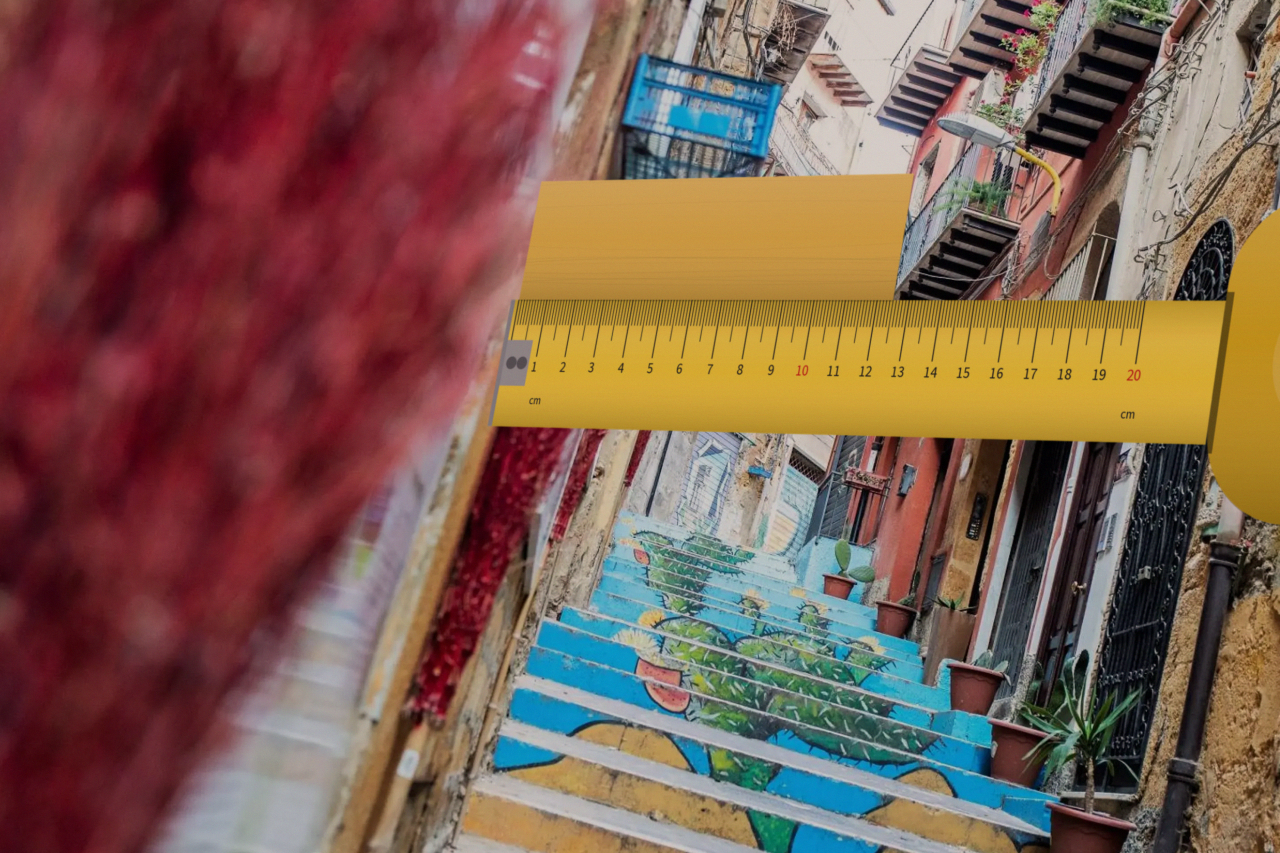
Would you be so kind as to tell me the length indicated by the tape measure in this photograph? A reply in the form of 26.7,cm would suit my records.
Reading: 12.5,cm
